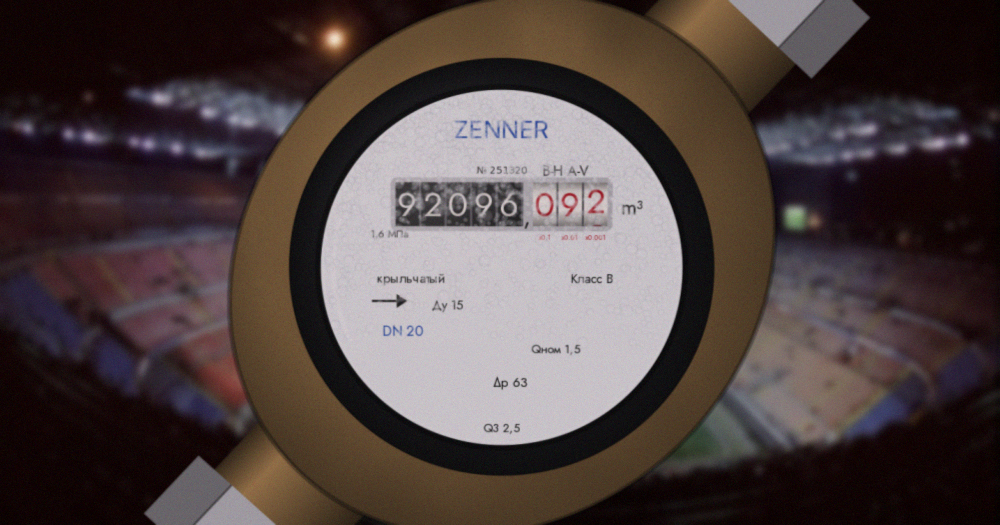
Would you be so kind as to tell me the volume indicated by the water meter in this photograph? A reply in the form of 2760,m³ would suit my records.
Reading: 92096.092,m³
